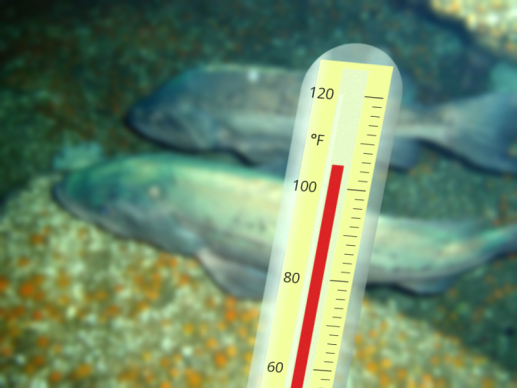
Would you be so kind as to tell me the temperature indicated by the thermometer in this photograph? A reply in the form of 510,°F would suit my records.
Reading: 105,°F
